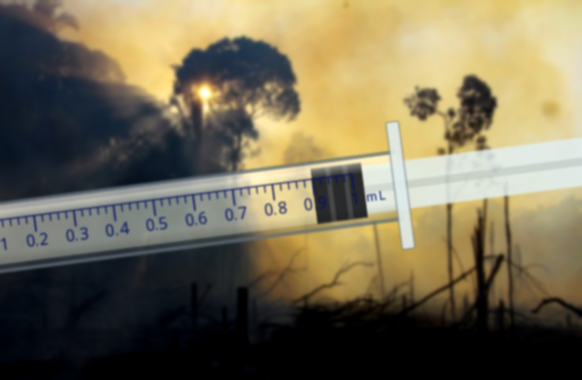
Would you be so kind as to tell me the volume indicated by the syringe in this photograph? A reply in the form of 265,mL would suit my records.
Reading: 0.9,mL
